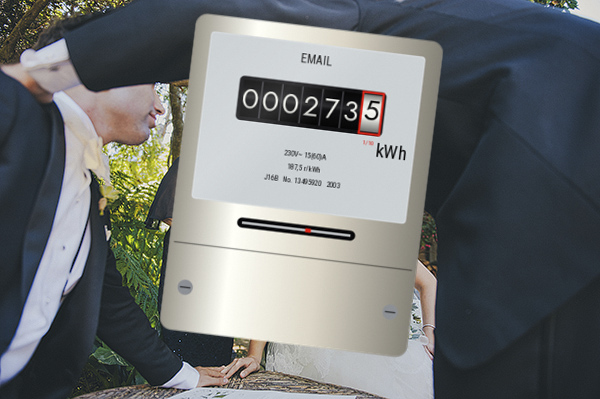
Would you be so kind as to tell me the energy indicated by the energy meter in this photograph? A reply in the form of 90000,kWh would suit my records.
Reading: 273.5,kWh
